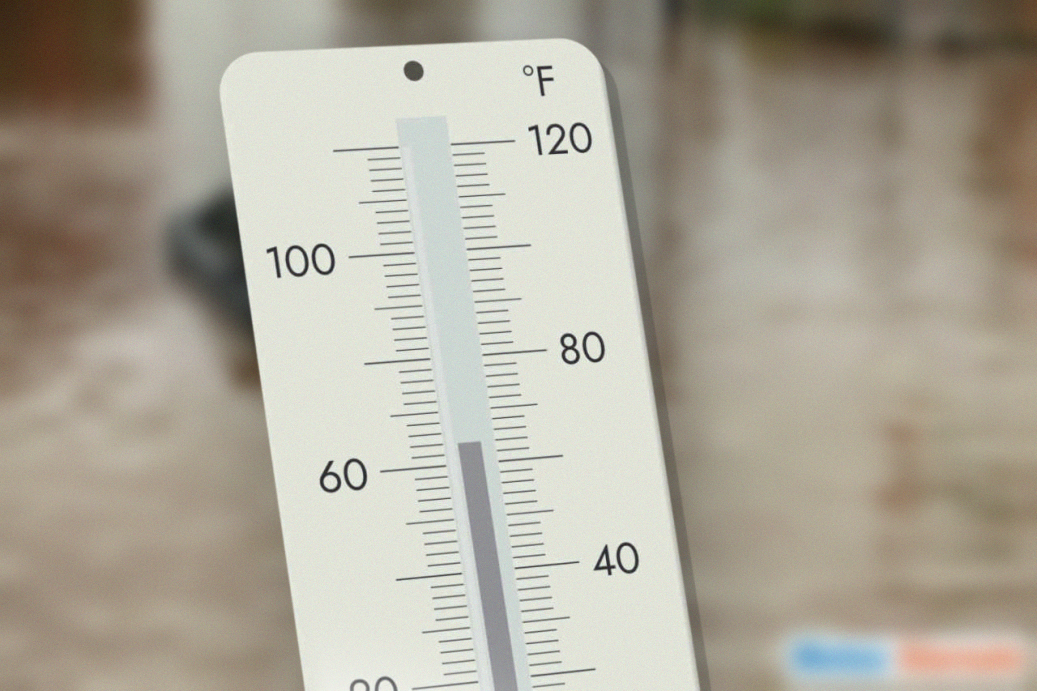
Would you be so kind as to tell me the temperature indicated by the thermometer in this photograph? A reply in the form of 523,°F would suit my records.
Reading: 64,°F
